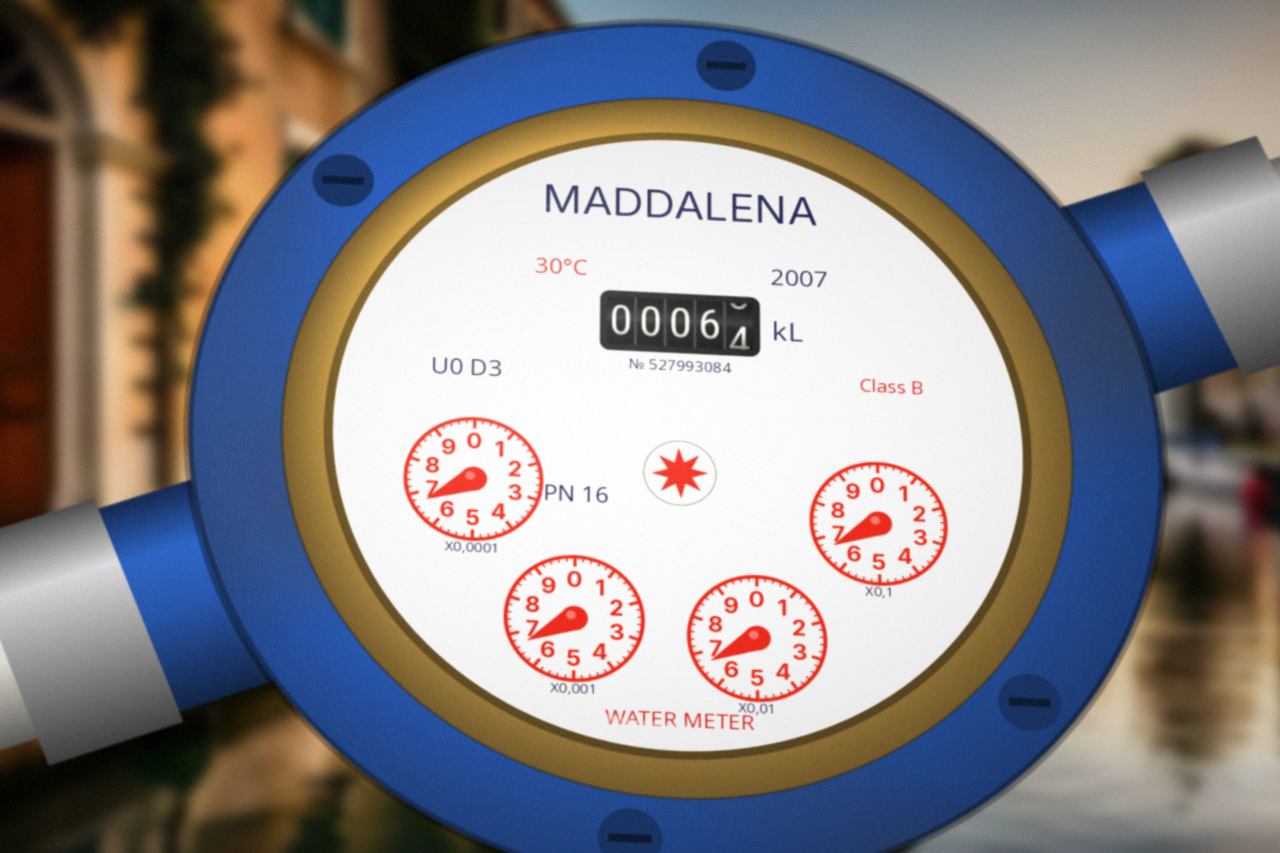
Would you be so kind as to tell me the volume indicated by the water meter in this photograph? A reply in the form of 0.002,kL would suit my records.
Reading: 63.6666,kL
